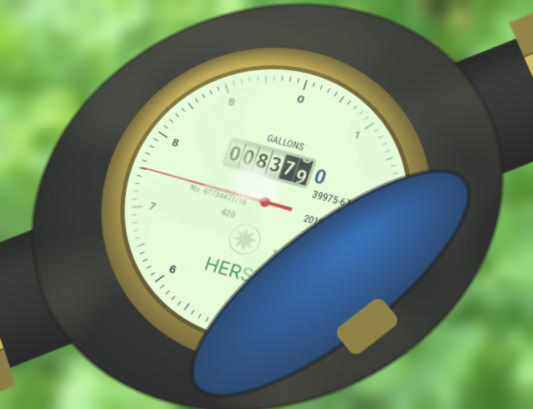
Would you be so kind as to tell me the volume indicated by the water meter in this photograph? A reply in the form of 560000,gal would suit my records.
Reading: 83787.5,gal
